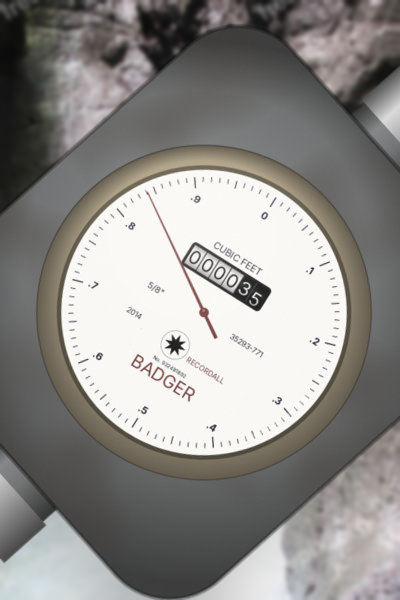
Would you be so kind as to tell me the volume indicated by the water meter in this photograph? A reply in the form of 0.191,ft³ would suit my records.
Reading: 34.84,ft³
